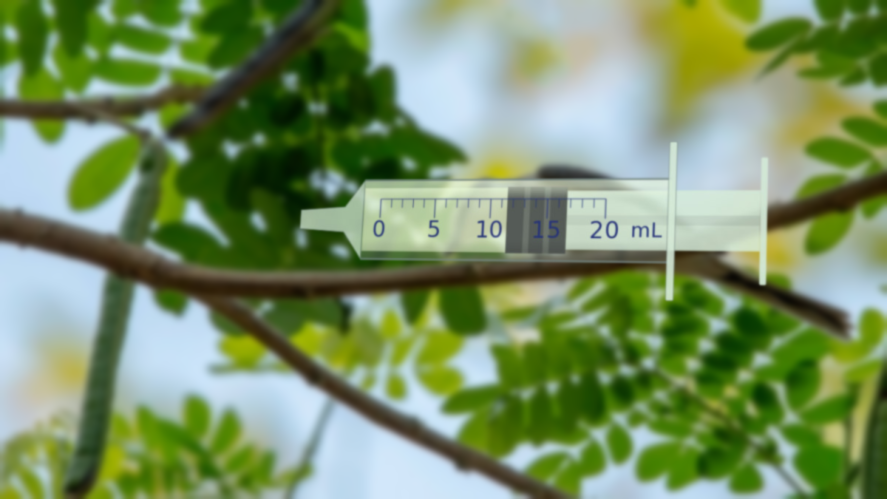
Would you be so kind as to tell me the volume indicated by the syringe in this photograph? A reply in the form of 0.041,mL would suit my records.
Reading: 11.5,mL
